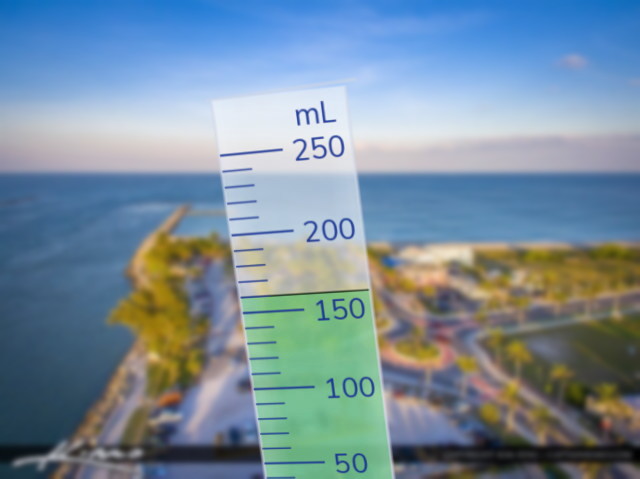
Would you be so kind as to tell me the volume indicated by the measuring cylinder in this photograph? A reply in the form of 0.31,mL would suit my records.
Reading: 160,mL
